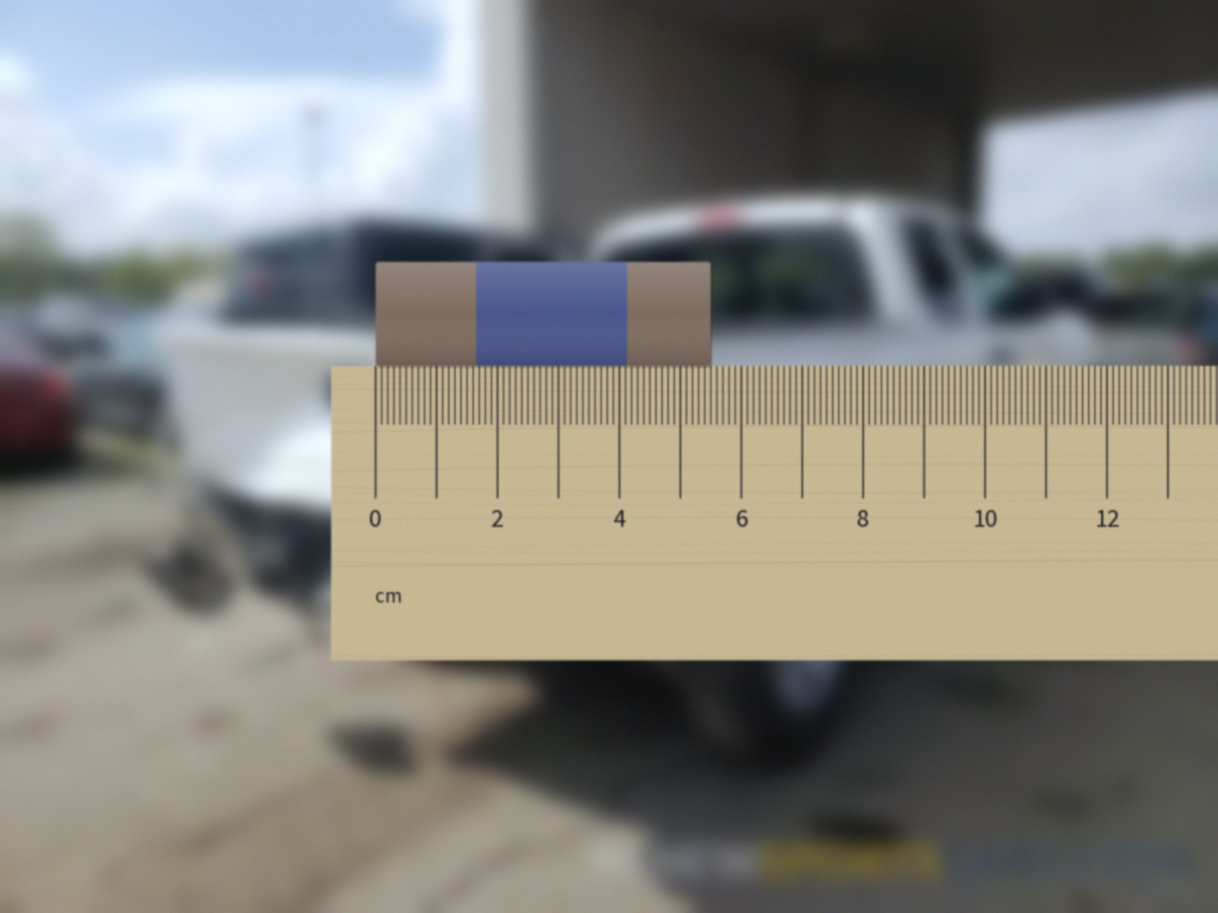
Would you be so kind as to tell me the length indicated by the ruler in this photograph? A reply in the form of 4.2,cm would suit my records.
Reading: 5.5,cm
